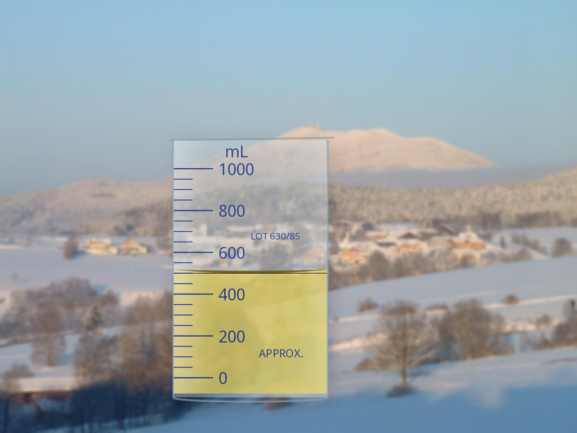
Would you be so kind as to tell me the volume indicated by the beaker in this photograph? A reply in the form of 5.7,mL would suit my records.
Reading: 500,mL
